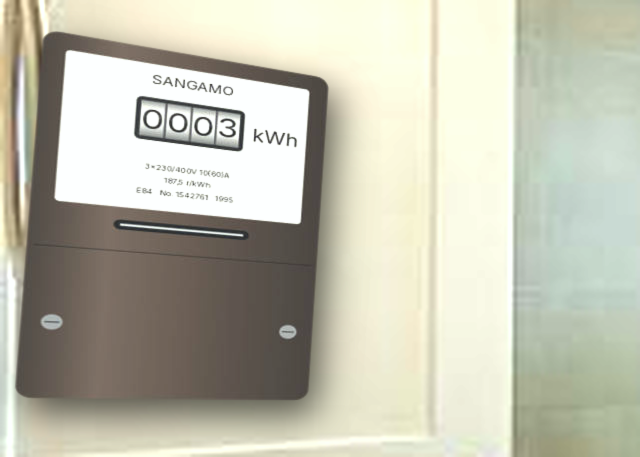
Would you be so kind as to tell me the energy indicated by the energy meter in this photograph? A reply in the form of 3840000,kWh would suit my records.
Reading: 3,kWh
